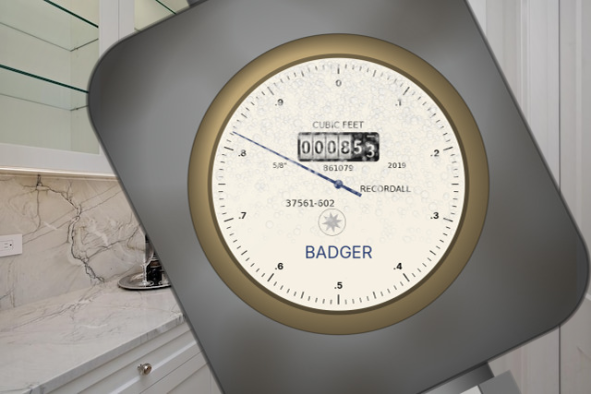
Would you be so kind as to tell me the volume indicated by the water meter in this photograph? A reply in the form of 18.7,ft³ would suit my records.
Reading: 852.82,ft³
